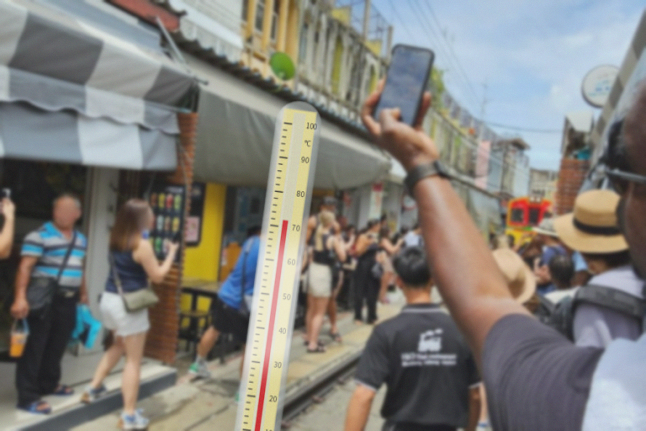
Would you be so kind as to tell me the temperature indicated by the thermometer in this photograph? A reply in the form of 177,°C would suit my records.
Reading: 72,°C
